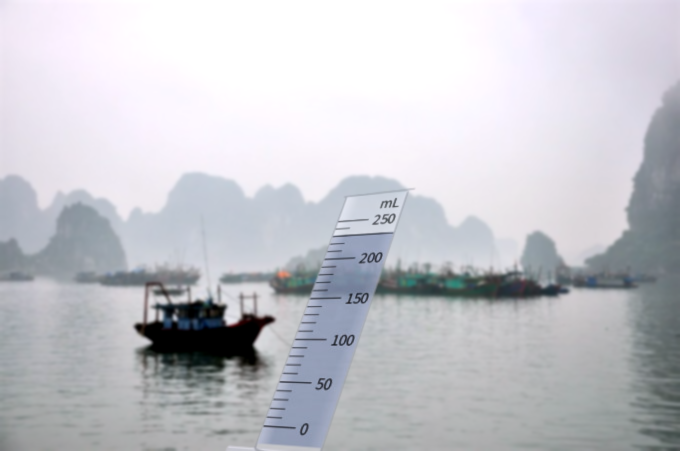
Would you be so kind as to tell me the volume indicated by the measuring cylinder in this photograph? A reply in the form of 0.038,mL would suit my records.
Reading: 230,mL
